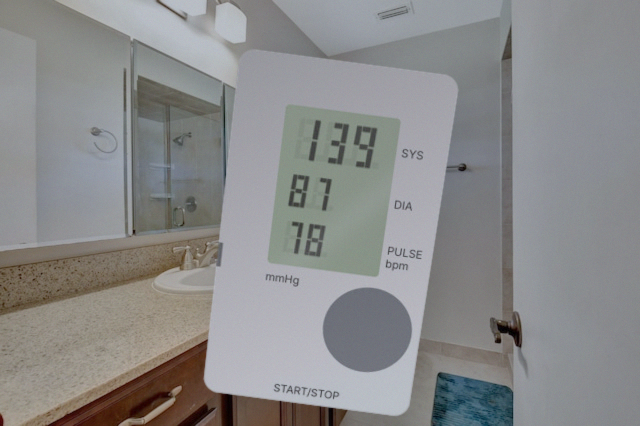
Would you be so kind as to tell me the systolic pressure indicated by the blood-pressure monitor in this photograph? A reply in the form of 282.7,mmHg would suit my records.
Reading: 139,mmHg
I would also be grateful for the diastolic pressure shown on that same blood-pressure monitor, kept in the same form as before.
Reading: 87,mmHg
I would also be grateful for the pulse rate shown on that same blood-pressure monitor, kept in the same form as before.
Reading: 78,bpm
